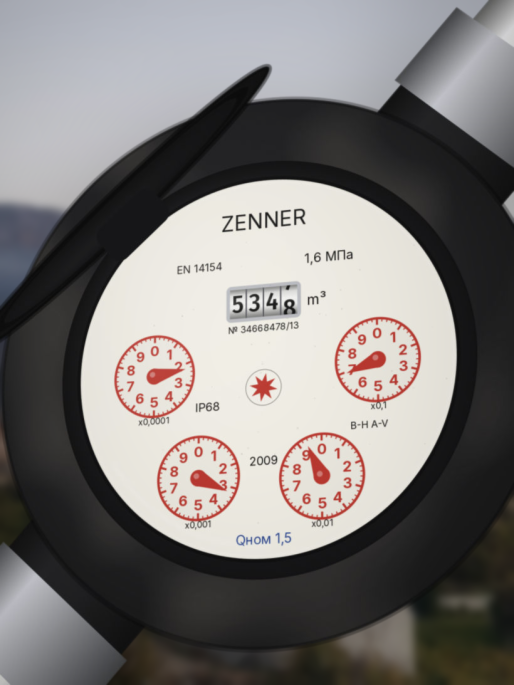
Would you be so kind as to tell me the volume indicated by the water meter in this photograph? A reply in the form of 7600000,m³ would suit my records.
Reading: 5347.6932,m³
